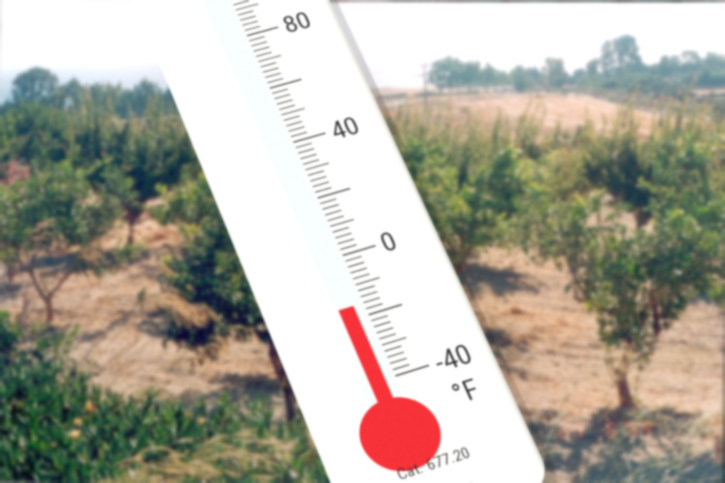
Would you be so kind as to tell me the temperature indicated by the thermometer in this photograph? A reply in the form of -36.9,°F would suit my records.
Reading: -16,°F
